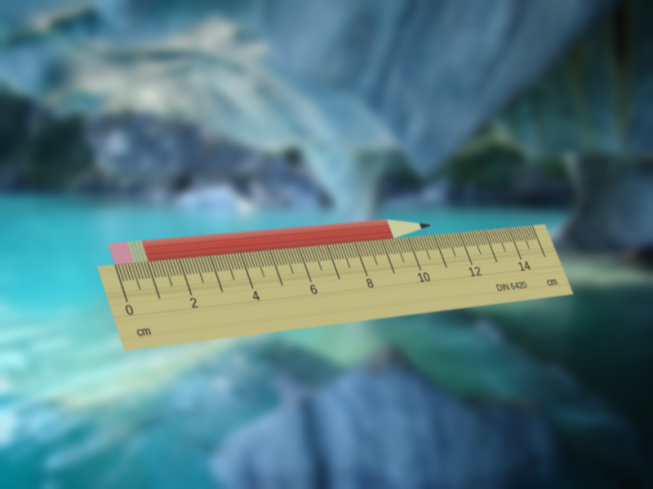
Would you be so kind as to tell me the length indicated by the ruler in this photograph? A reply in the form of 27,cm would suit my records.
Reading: 11,cm
